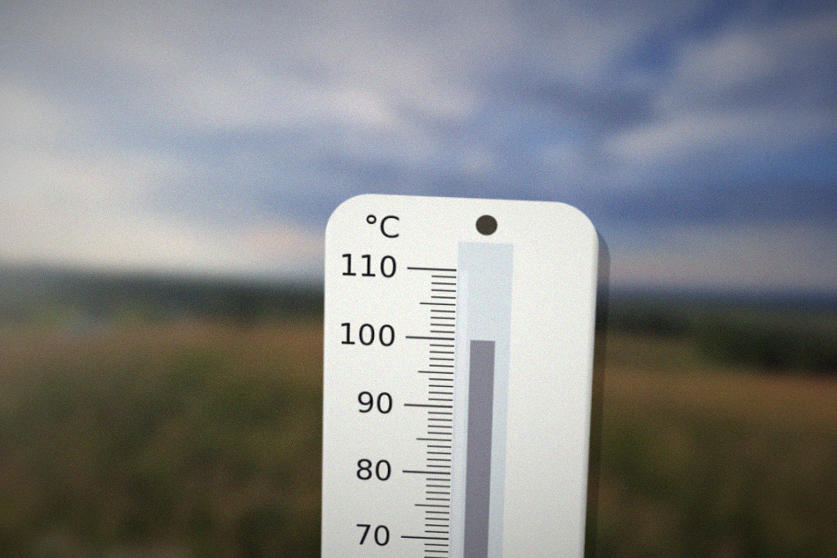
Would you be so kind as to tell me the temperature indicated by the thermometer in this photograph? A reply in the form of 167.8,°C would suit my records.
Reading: 100,°C
